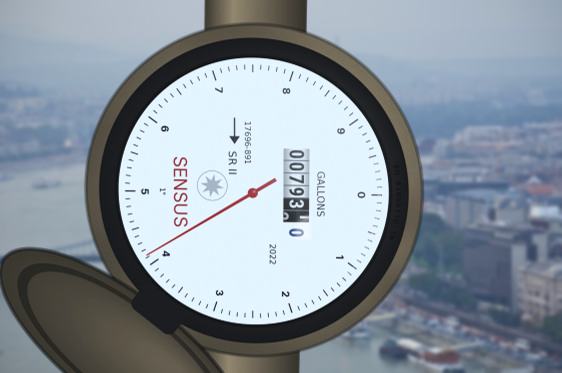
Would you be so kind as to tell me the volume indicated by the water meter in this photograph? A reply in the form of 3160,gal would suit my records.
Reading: 79314.1,gal
